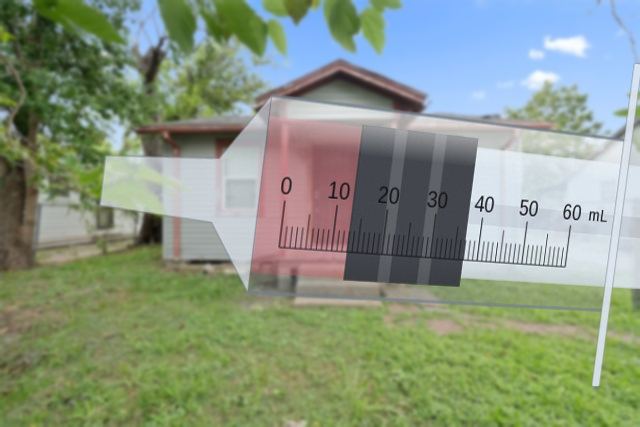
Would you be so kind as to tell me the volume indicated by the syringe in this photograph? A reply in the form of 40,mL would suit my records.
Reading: 13,mL
